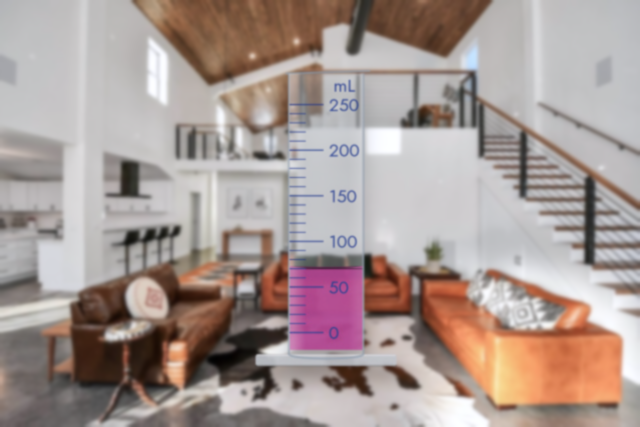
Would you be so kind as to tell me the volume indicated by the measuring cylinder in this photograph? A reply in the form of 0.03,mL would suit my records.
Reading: 70,mL
